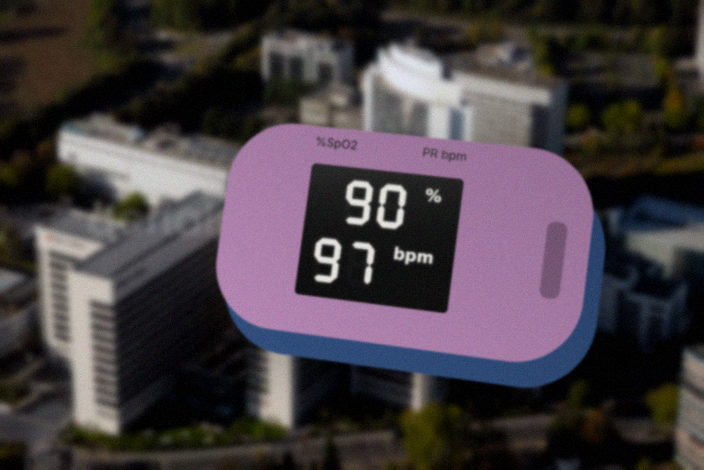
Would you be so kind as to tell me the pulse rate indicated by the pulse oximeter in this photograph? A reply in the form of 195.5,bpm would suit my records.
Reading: 97,bpm
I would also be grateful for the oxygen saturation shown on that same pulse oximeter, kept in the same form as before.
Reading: 90,%
